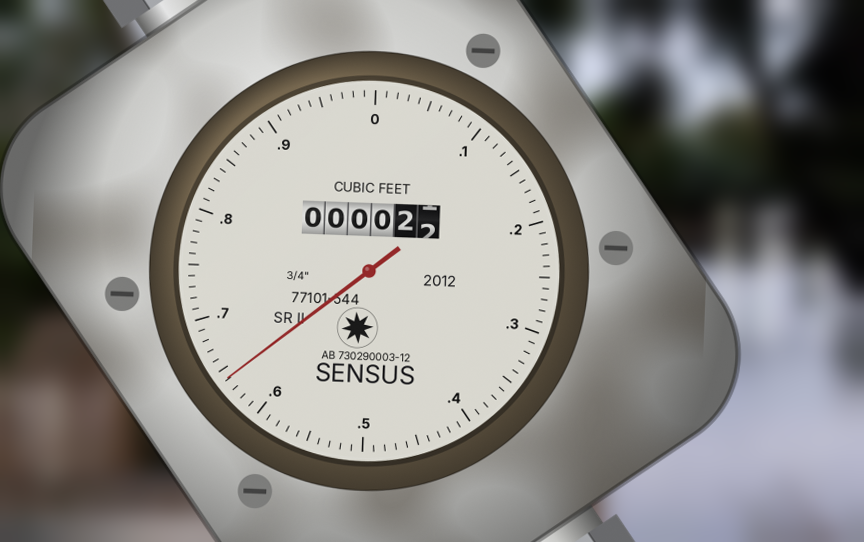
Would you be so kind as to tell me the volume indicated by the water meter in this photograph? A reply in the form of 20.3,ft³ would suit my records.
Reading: 21.64,ft³
